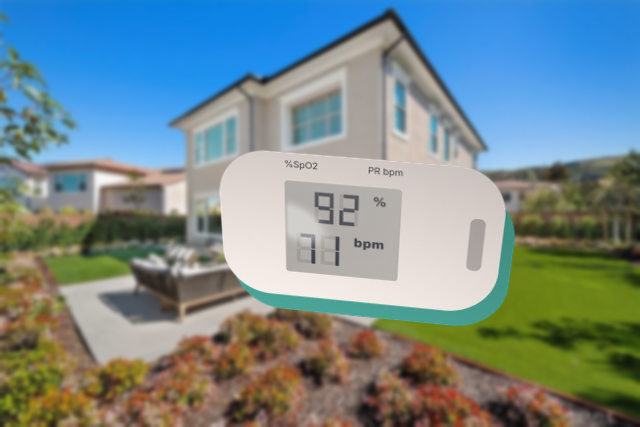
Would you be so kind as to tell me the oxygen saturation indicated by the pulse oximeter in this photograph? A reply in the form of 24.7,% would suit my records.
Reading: 92,%
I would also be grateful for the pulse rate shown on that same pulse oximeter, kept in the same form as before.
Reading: 71,bpm
